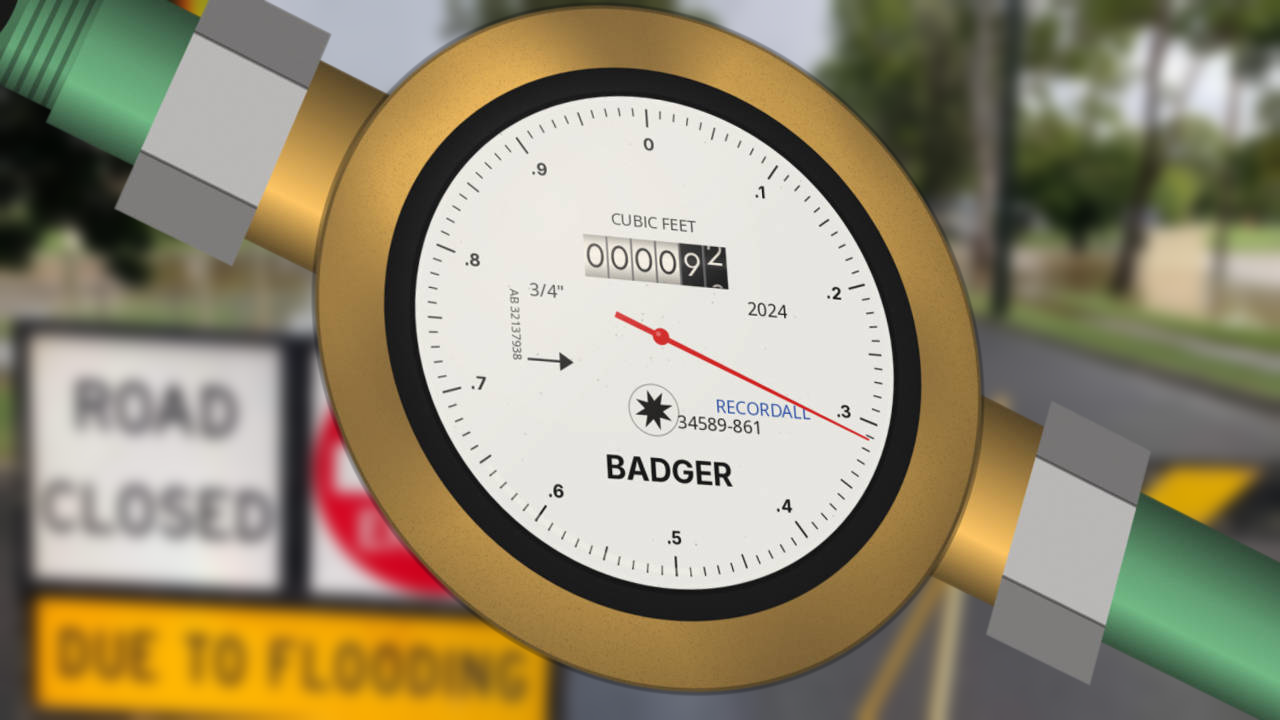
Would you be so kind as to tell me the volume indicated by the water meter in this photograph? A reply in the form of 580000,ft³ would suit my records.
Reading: 92.31,ft³
